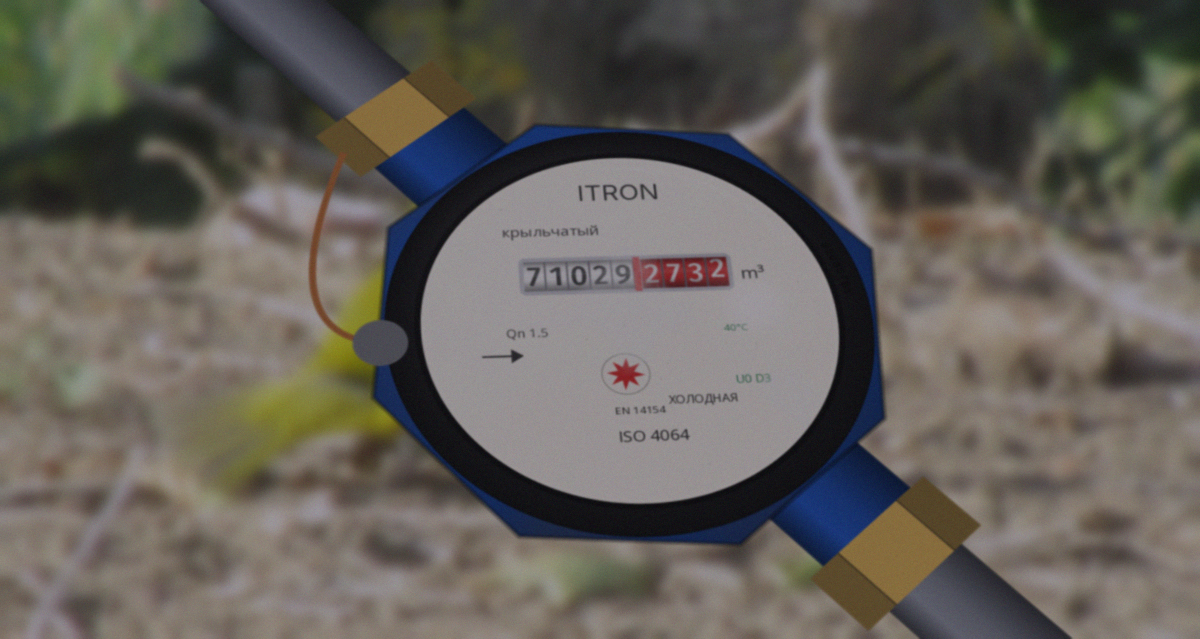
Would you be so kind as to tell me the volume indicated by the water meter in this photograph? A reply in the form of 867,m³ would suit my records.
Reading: 71029.2732,m³
